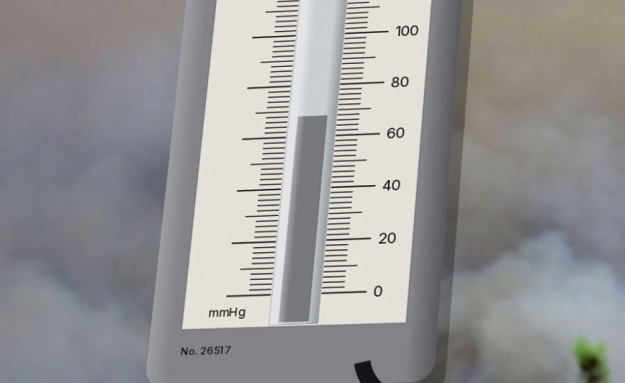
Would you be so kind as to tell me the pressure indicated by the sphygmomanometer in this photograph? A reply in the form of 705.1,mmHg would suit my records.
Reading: 68,mmHg
